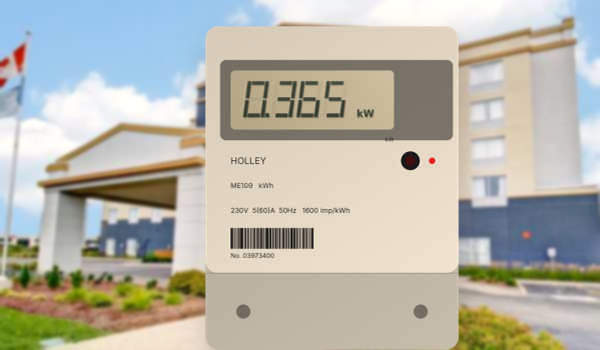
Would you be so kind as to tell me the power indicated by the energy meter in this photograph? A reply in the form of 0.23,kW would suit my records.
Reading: 0.365,kW
